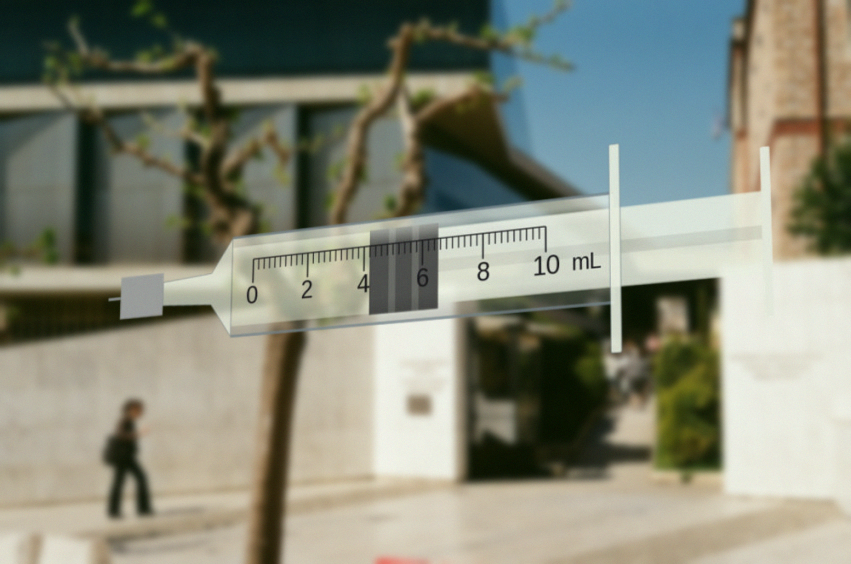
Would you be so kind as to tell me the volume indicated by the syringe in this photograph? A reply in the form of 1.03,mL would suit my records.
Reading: 4.2,mL
